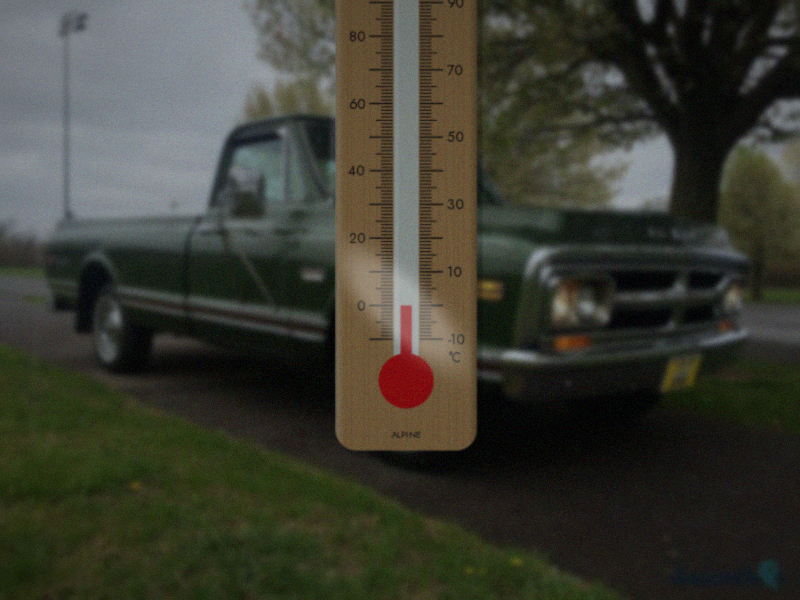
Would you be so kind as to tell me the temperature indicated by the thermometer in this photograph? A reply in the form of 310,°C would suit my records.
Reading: 0,°C
